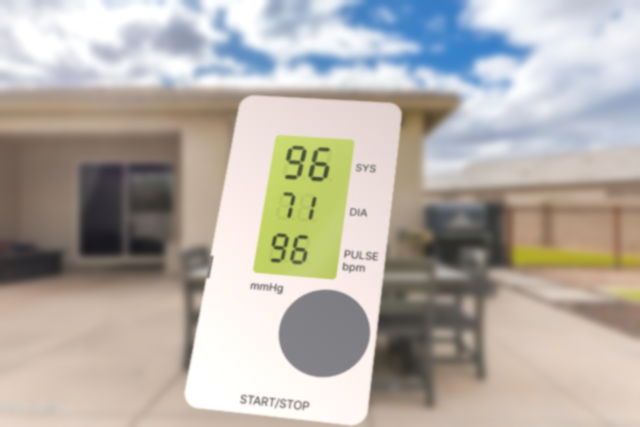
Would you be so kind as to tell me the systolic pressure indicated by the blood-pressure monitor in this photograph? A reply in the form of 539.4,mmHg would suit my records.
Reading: 96,mmHg
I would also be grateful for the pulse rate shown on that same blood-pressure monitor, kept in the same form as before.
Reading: 96,bpm
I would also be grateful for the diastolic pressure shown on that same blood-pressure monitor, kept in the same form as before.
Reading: 71,mmHg
